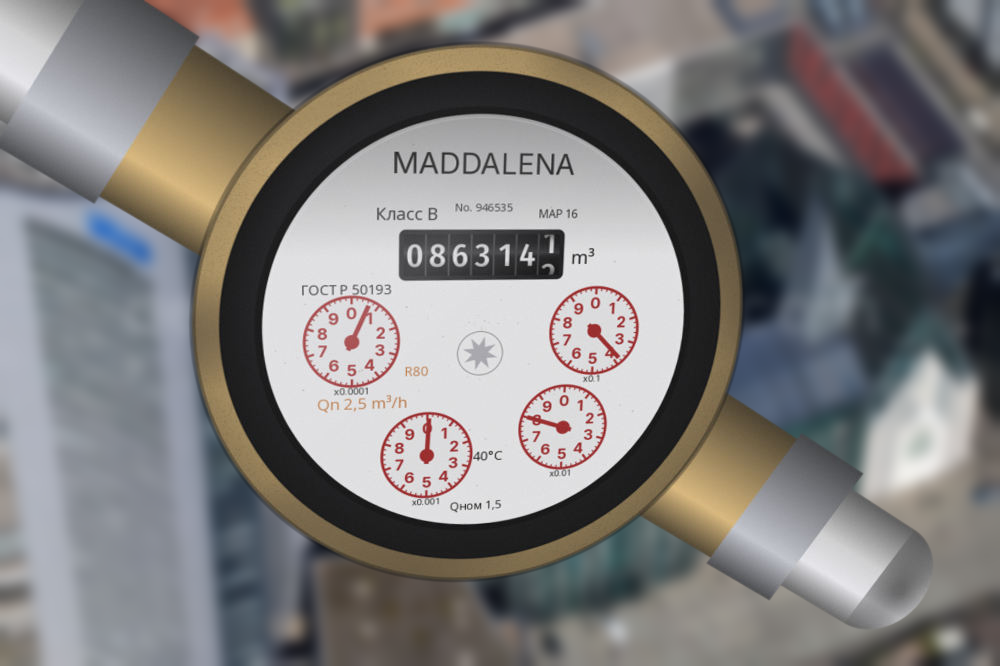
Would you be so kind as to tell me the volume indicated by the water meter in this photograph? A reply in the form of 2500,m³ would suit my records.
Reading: 863141.3800,m³
